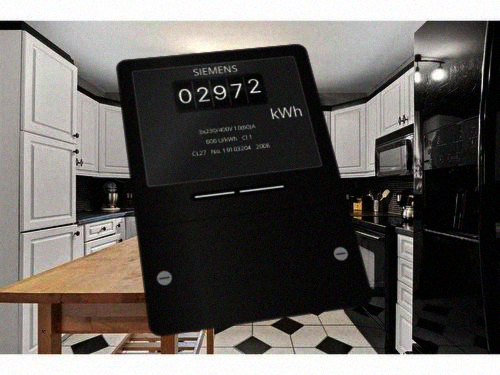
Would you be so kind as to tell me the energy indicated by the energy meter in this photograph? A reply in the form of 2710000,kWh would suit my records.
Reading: 2972,kWh
